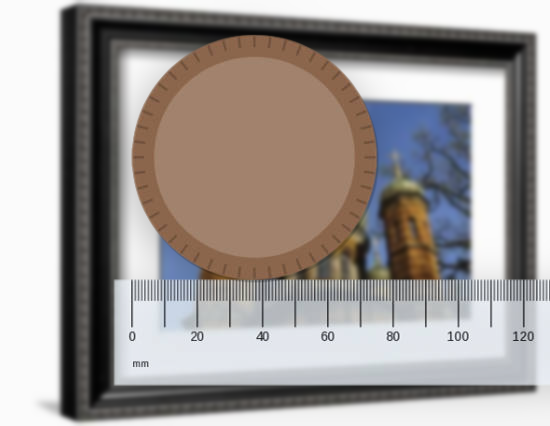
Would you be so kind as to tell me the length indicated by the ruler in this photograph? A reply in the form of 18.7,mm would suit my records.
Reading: 75,mm
